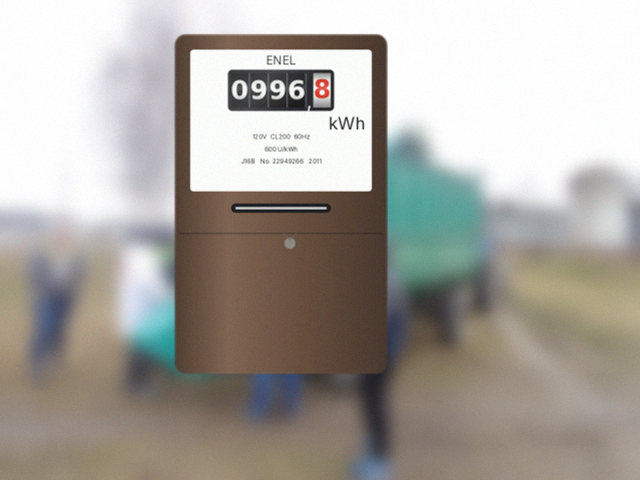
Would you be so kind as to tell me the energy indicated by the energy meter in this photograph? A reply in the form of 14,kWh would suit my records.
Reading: 996.8,kWh
